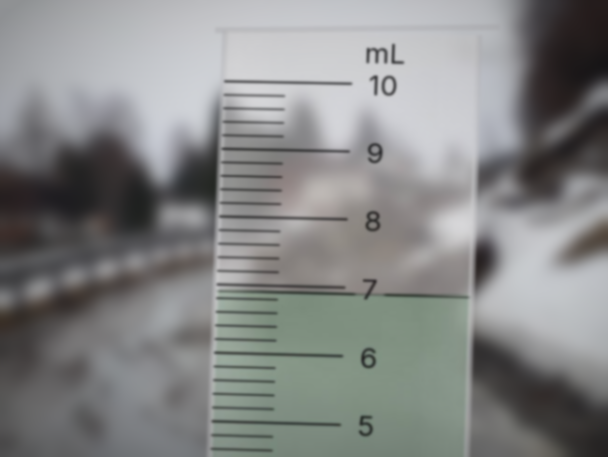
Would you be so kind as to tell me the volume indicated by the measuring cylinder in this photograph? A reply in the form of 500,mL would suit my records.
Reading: 6.9,mL
